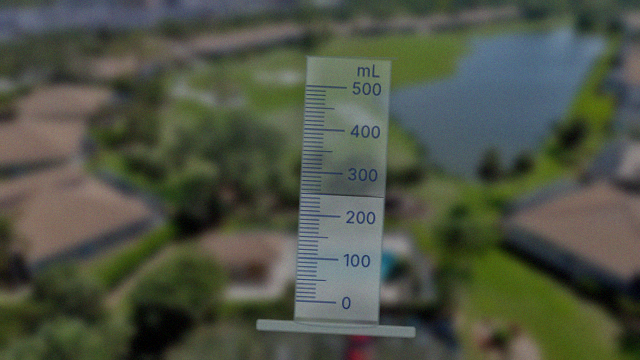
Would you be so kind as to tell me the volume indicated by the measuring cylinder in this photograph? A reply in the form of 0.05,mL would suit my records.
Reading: 250,mL
